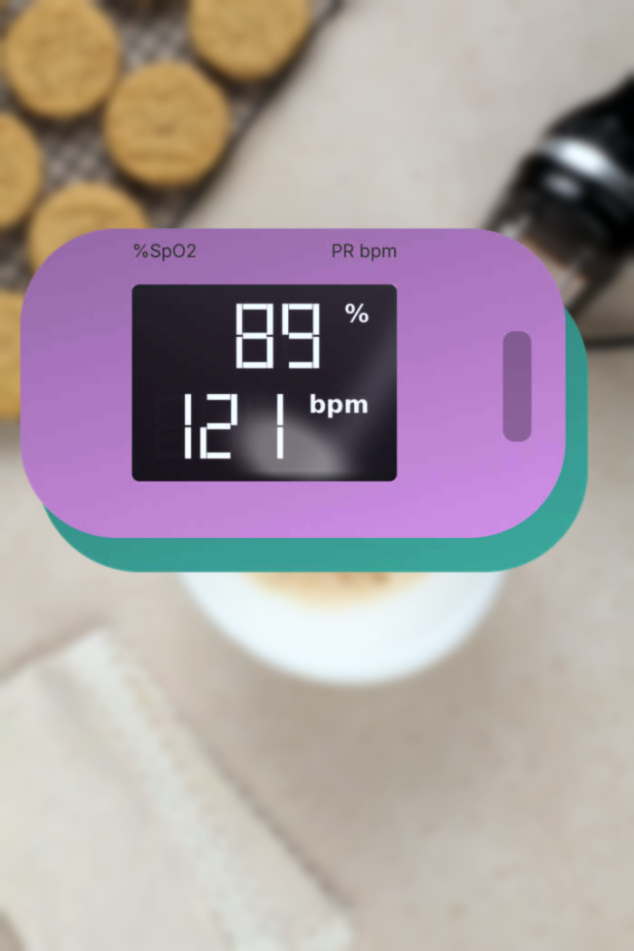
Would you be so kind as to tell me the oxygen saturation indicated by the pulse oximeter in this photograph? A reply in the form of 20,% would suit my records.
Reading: 89,%
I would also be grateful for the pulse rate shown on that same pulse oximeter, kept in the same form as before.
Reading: 121,bpm
